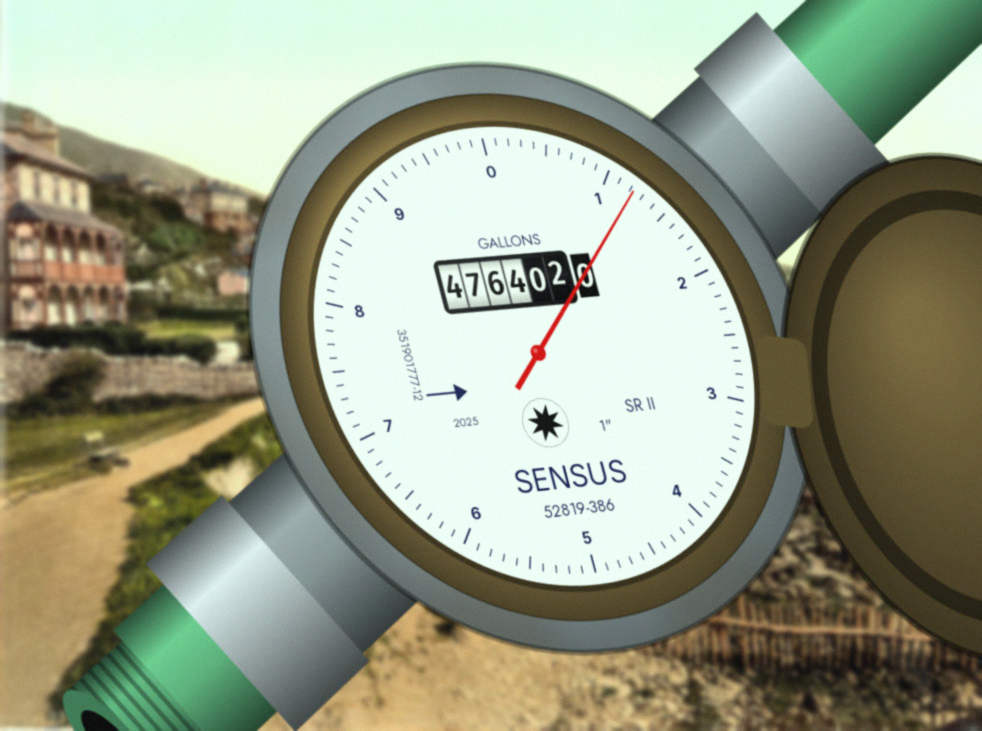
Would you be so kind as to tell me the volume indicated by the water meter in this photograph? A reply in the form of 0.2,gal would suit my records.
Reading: 4764021.2,gal
